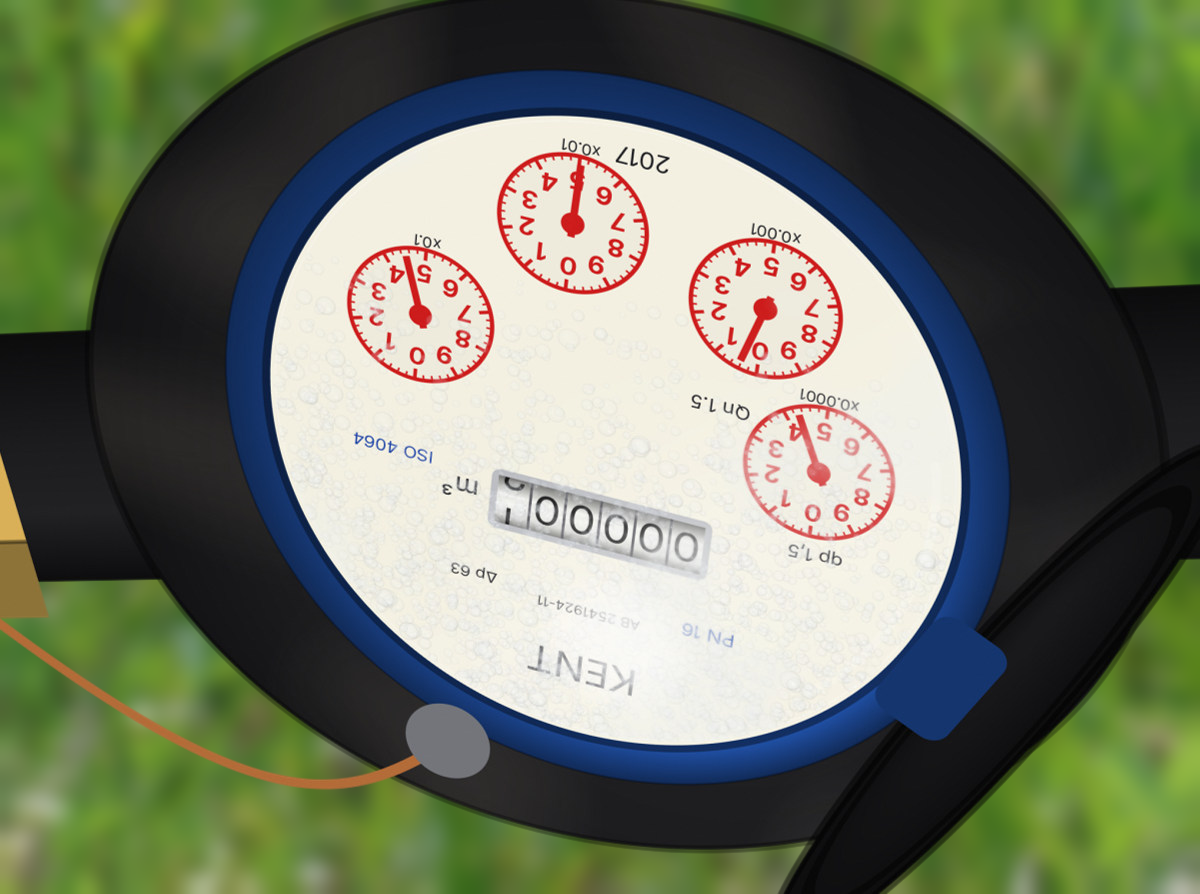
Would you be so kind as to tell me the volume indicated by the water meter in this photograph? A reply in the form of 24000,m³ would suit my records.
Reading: 1.4504,m³
